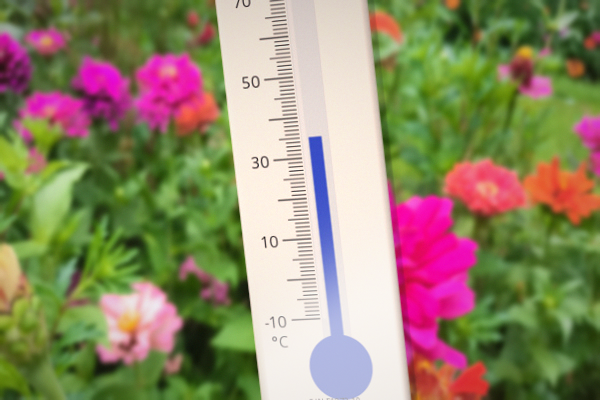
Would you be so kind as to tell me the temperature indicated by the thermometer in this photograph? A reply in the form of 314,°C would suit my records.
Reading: 35,°C
